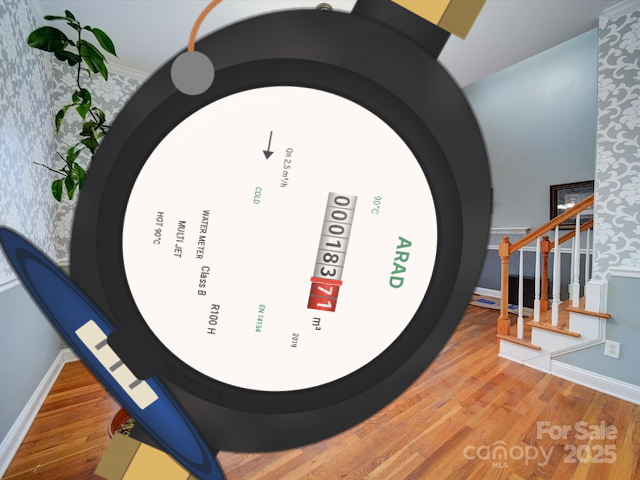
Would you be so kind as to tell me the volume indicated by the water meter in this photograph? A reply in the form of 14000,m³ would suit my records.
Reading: 183.71,m³
